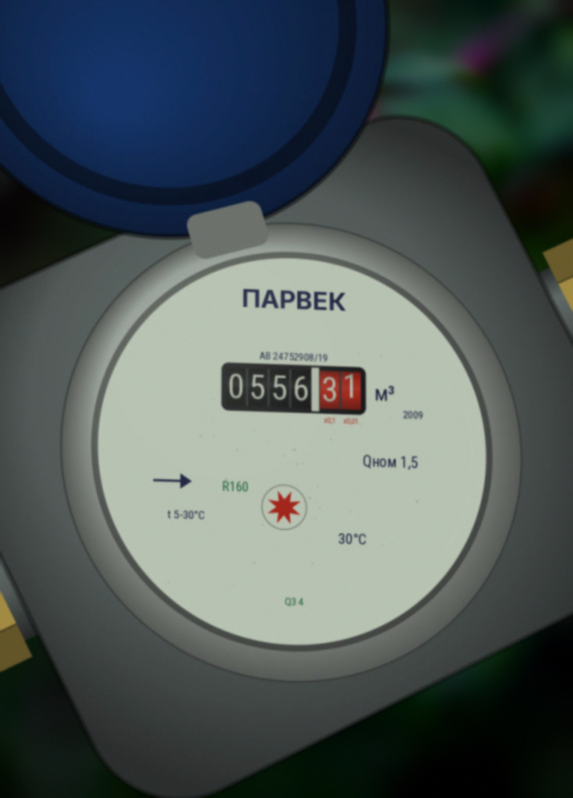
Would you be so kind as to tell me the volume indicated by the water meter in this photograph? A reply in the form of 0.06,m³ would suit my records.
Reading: 556.31,m³
